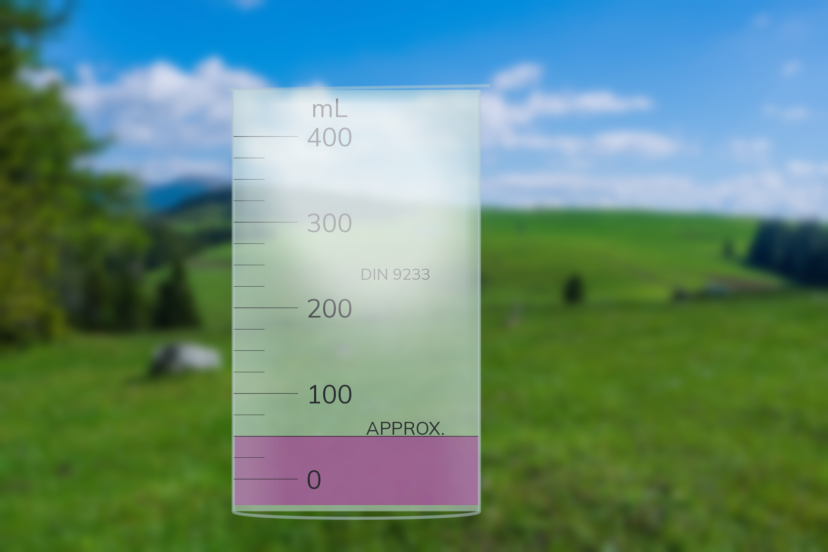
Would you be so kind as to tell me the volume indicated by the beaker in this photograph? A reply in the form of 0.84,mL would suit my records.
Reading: 50,mL
